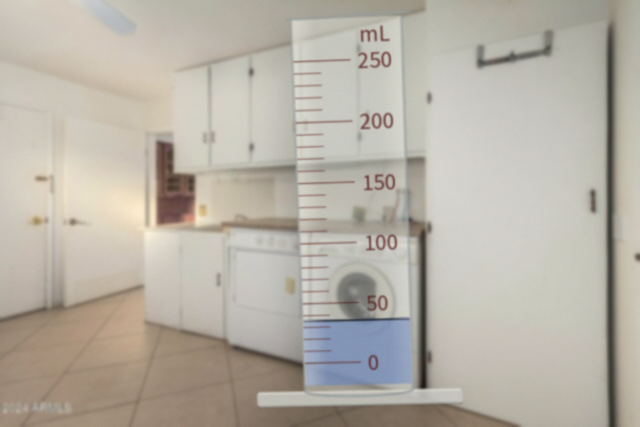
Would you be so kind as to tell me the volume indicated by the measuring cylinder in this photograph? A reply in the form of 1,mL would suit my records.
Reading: 35,mL
